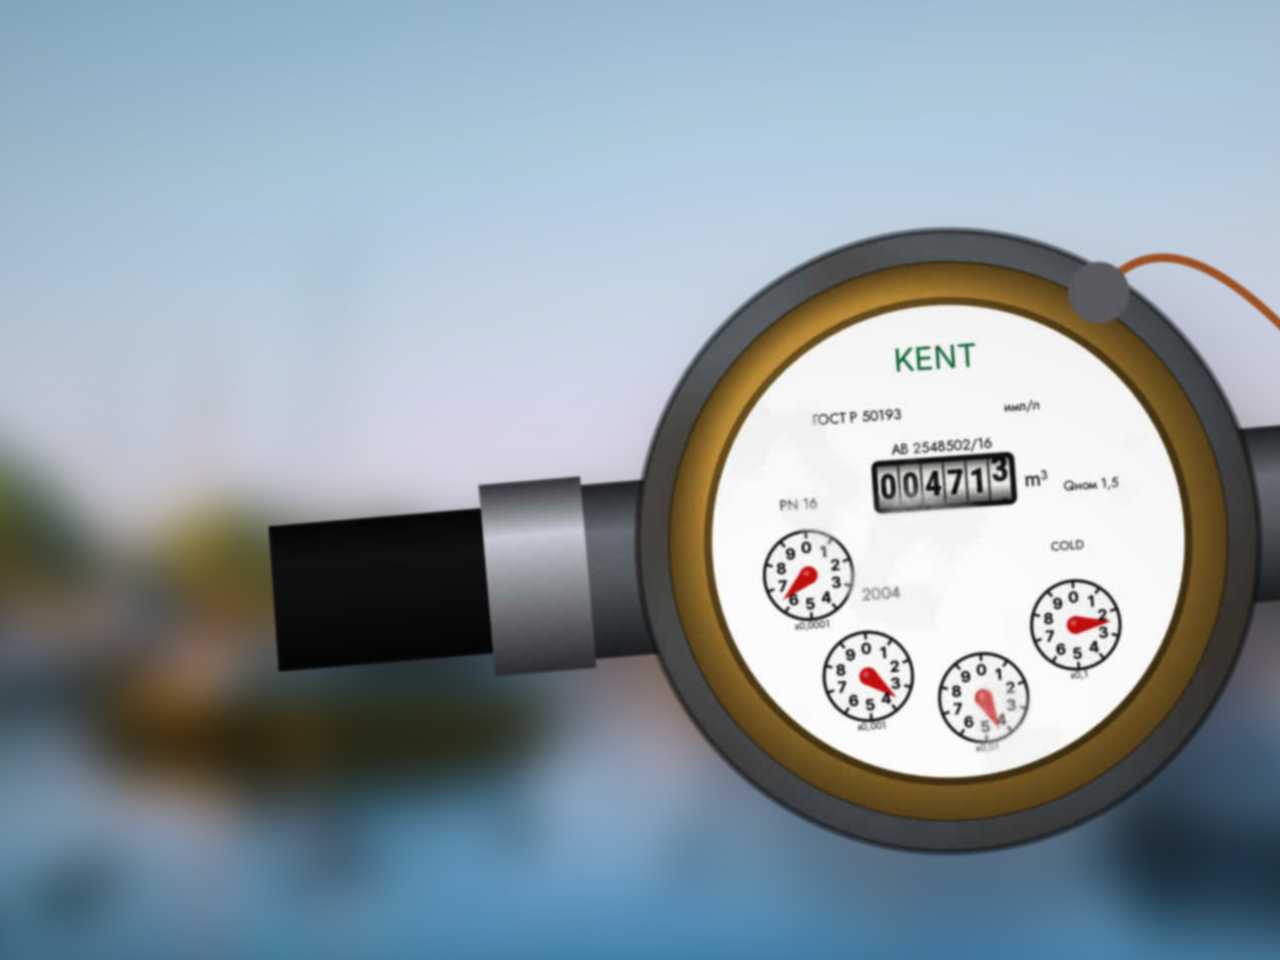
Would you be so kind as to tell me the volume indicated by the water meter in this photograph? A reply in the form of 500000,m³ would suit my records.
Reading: 4713.2436,m³
